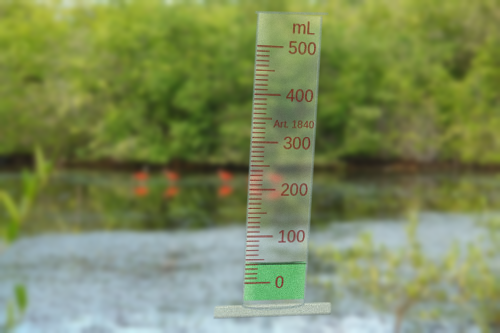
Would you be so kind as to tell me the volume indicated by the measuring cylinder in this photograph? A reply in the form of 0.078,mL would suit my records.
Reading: 40,mL
